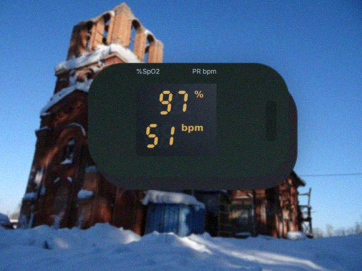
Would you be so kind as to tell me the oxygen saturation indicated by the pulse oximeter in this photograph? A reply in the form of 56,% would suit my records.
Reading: 97,%
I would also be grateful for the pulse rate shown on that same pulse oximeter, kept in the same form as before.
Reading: 51,bpm
